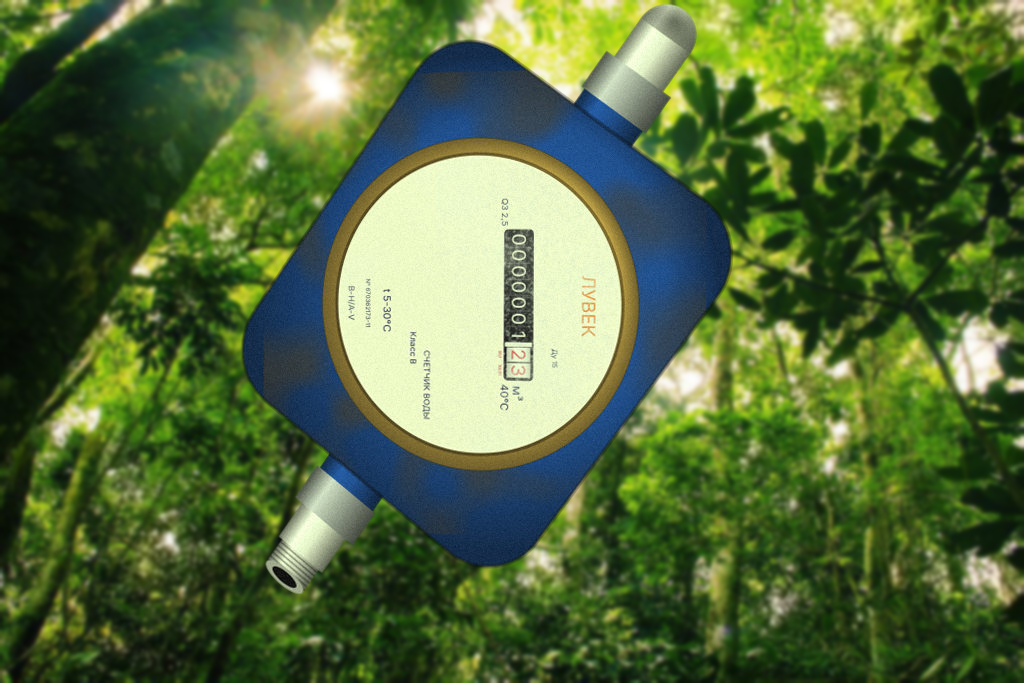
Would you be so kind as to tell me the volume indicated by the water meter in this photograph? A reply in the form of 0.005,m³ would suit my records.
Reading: 1.23,m³
